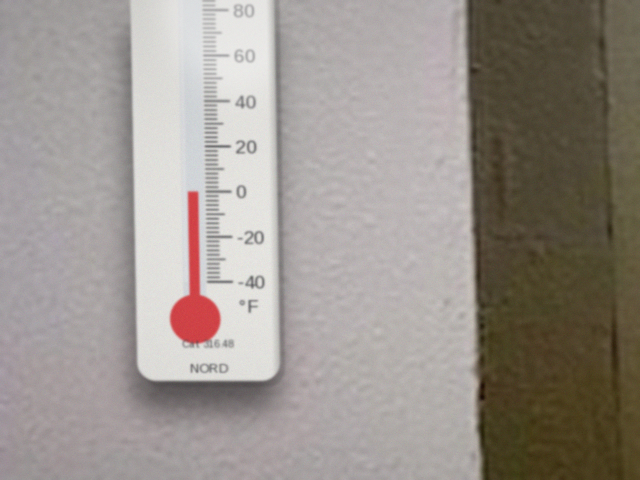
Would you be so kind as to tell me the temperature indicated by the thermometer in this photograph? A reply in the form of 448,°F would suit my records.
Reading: 0,°F
